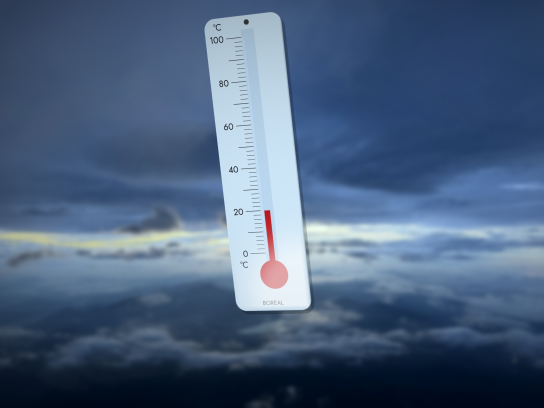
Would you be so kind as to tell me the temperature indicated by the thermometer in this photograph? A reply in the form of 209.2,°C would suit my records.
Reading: 20,°C
